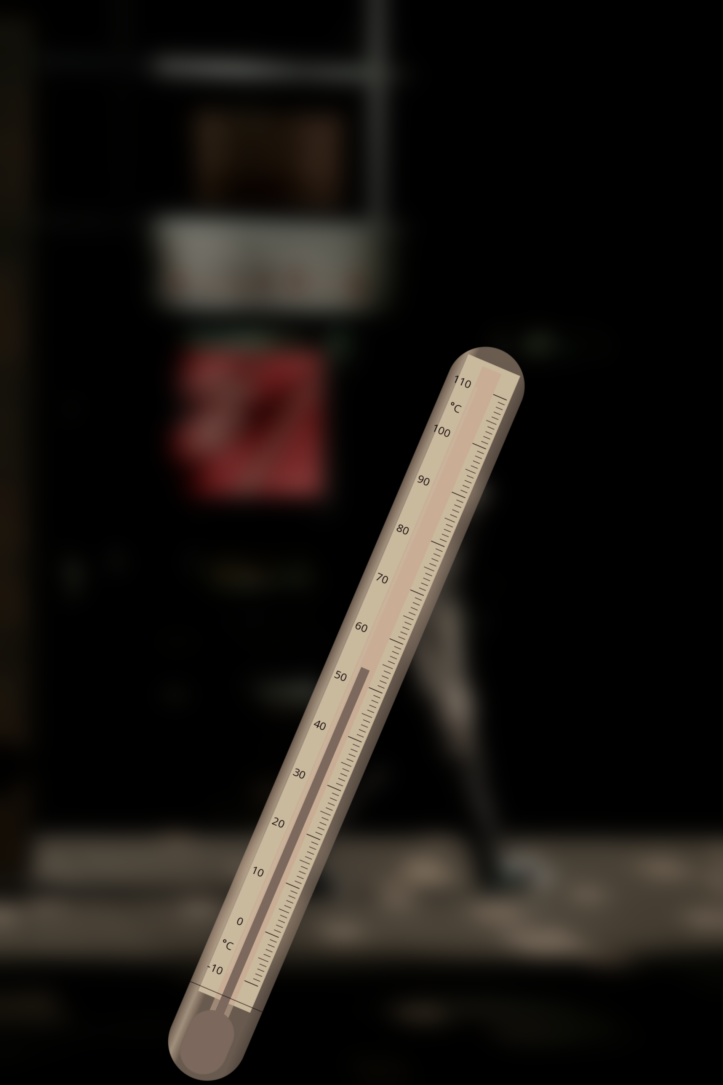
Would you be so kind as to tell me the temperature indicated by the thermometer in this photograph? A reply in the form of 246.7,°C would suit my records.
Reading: 53,°C
